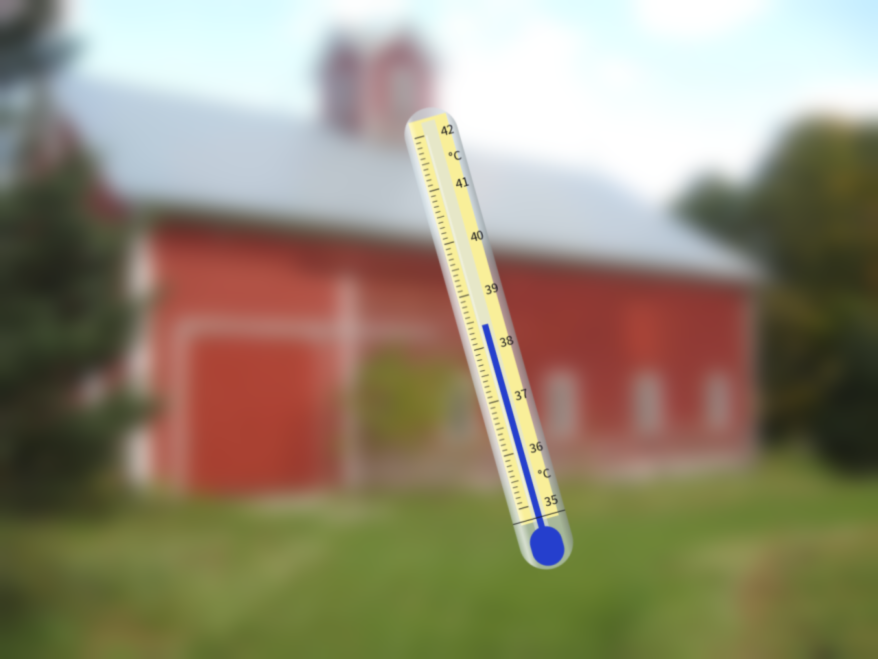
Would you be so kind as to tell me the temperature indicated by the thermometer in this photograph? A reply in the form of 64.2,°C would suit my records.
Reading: 38.4,°C
